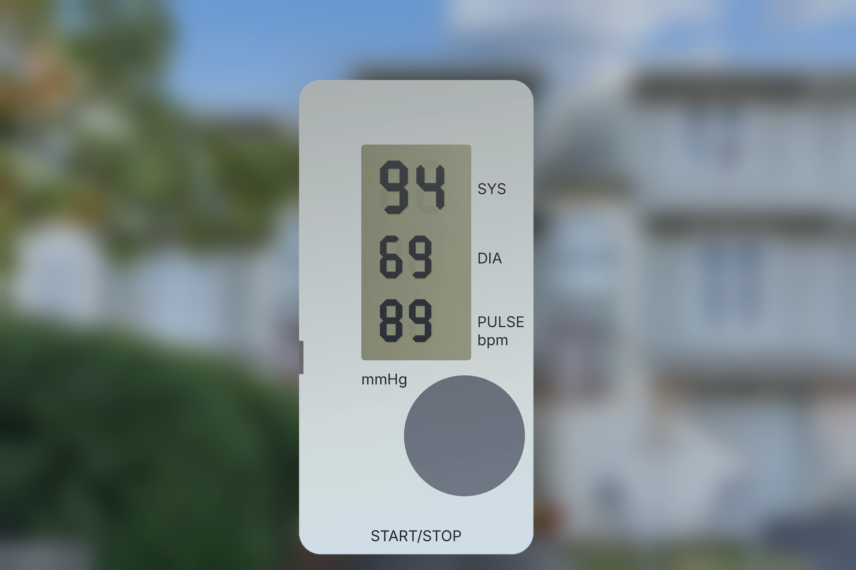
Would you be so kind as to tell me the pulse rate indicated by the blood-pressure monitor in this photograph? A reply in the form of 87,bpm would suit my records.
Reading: 89,bpm
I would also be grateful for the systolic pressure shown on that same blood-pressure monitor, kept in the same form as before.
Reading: 94,mmHg
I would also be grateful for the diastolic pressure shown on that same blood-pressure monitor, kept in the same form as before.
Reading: 69,mmHg
